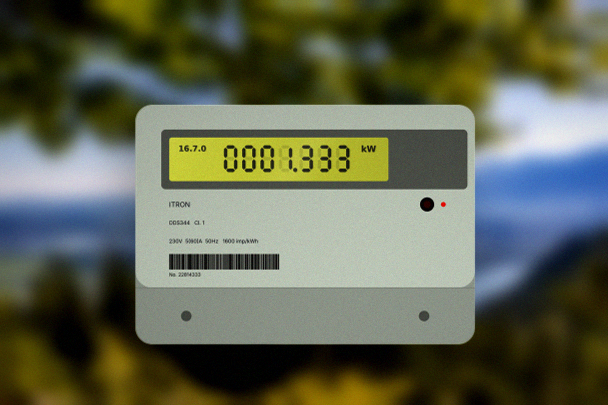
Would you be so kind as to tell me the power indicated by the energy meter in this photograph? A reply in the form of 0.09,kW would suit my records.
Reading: 1.333,kW
